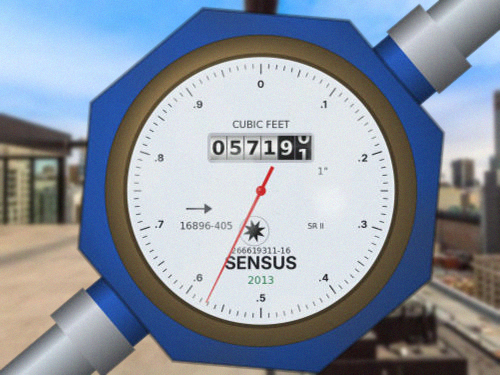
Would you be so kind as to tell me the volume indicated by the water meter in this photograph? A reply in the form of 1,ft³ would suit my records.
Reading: 57190.57,ft³
